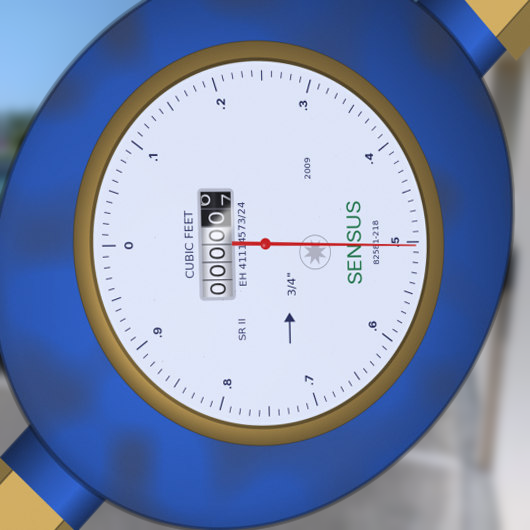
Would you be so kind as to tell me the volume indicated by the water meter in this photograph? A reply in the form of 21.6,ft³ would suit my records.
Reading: 6.50,ft³
